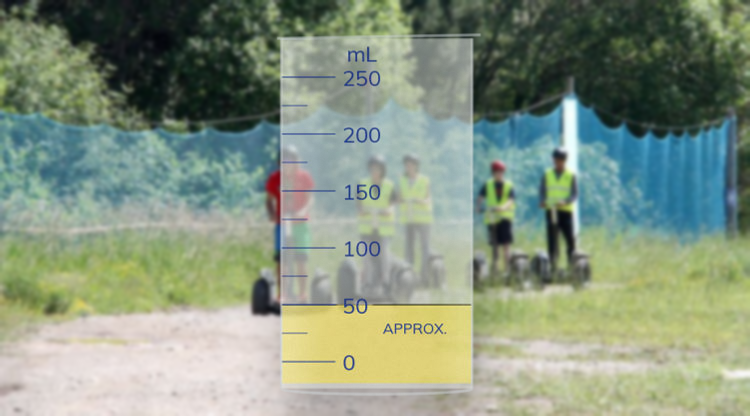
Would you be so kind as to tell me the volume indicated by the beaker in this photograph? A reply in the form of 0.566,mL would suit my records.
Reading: 50,mL
